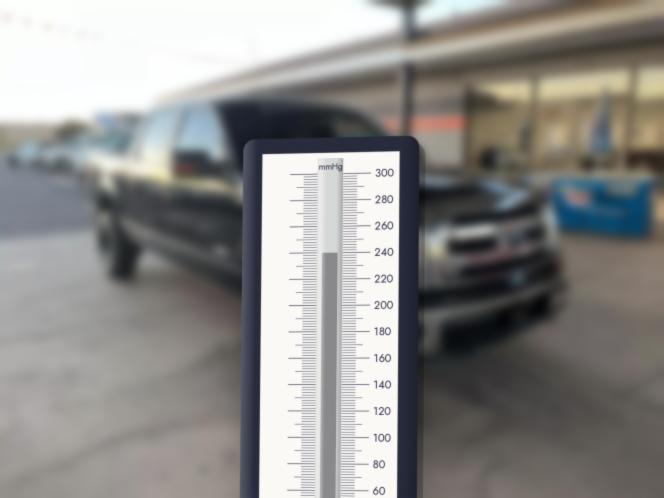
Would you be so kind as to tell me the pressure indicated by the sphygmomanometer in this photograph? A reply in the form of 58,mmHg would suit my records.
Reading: 240,mmHg
